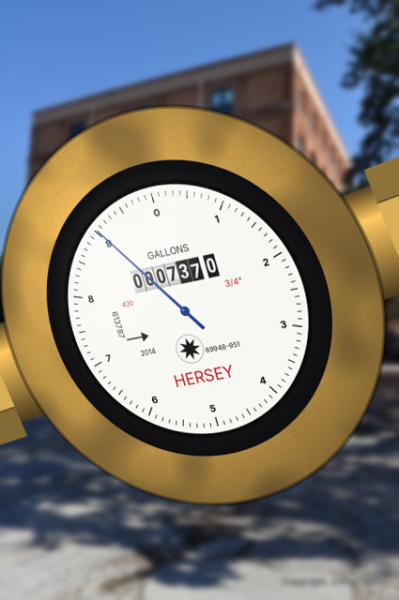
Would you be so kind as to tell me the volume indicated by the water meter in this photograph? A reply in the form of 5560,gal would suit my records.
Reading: 7369.0,gal
